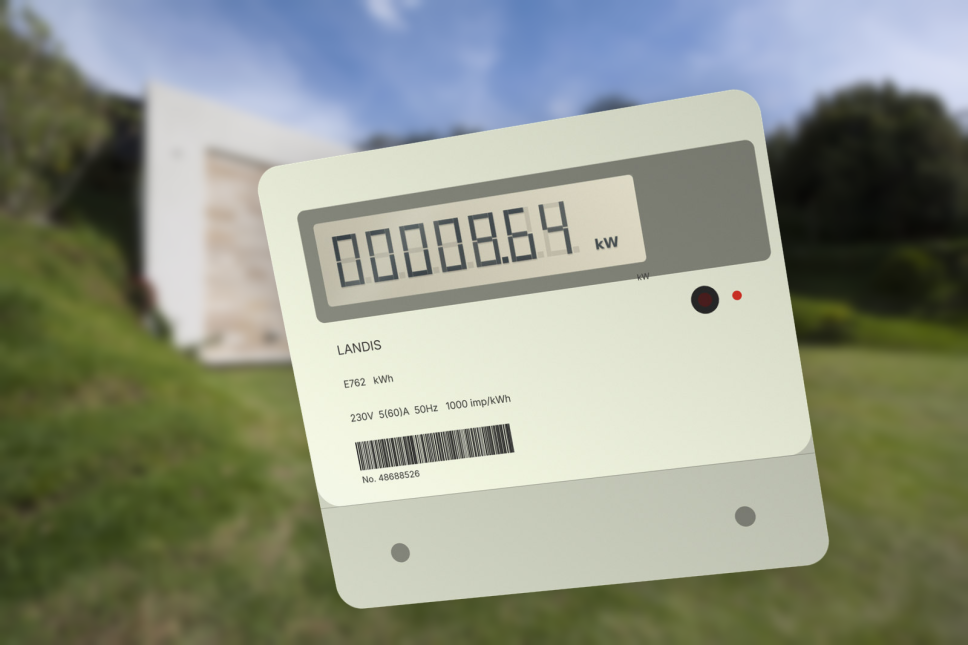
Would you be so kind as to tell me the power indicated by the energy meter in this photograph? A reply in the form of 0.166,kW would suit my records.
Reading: 8.64,kW
